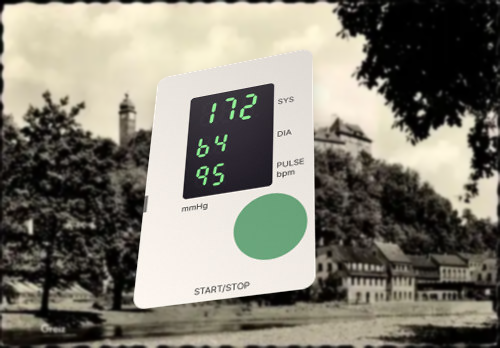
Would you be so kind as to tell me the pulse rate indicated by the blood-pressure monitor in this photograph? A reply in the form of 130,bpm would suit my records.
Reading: 95,bpm
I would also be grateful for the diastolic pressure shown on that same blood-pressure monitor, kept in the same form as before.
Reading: 64,mmHg
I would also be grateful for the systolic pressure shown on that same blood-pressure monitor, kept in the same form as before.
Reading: 172,mmHg
